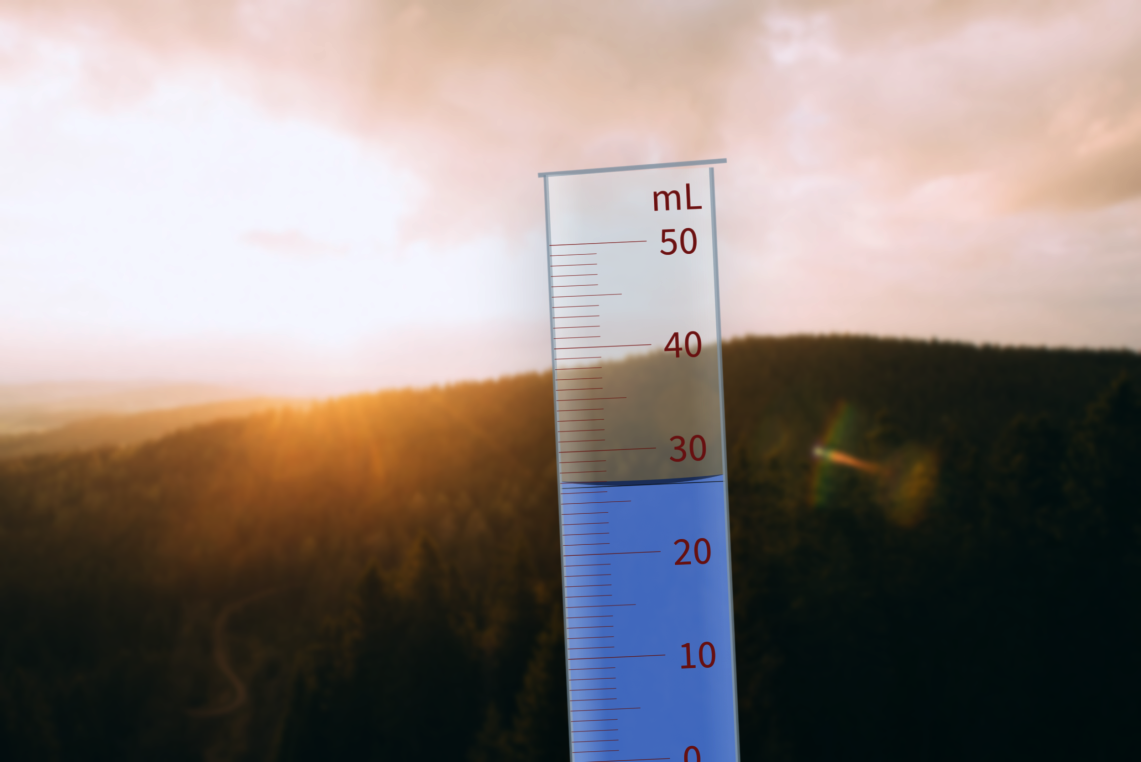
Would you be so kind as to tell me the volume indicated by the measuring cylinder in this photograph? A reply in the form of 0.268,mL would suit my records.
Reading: 26.5,mL
